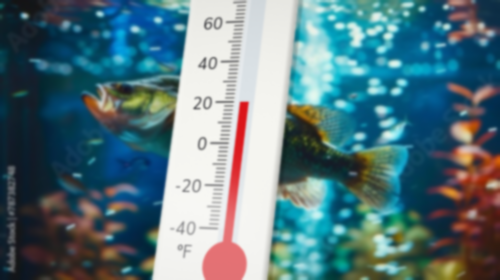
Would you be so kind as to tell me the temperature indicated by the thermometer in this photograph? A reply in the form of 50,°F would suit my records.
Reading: 20,°F
